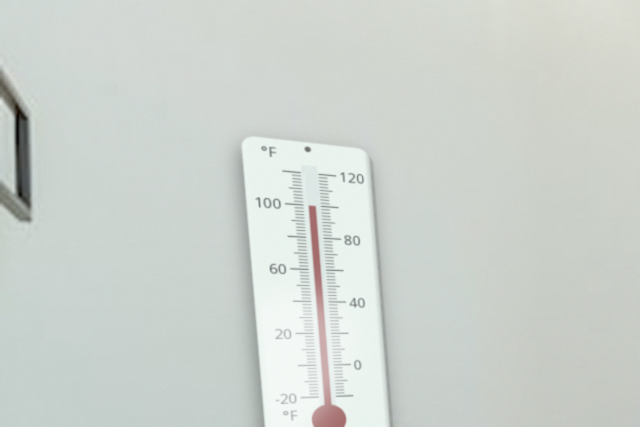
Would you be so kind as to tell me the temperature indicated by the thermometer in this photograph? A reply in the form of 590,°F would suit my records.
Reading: 100,°F
